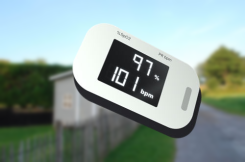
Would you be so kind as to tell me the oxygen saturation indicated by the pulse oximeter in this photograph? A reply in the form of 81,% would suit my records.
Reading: 97,%
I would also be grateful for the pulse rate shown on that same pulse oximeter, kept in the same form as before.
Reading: 101,bpm
